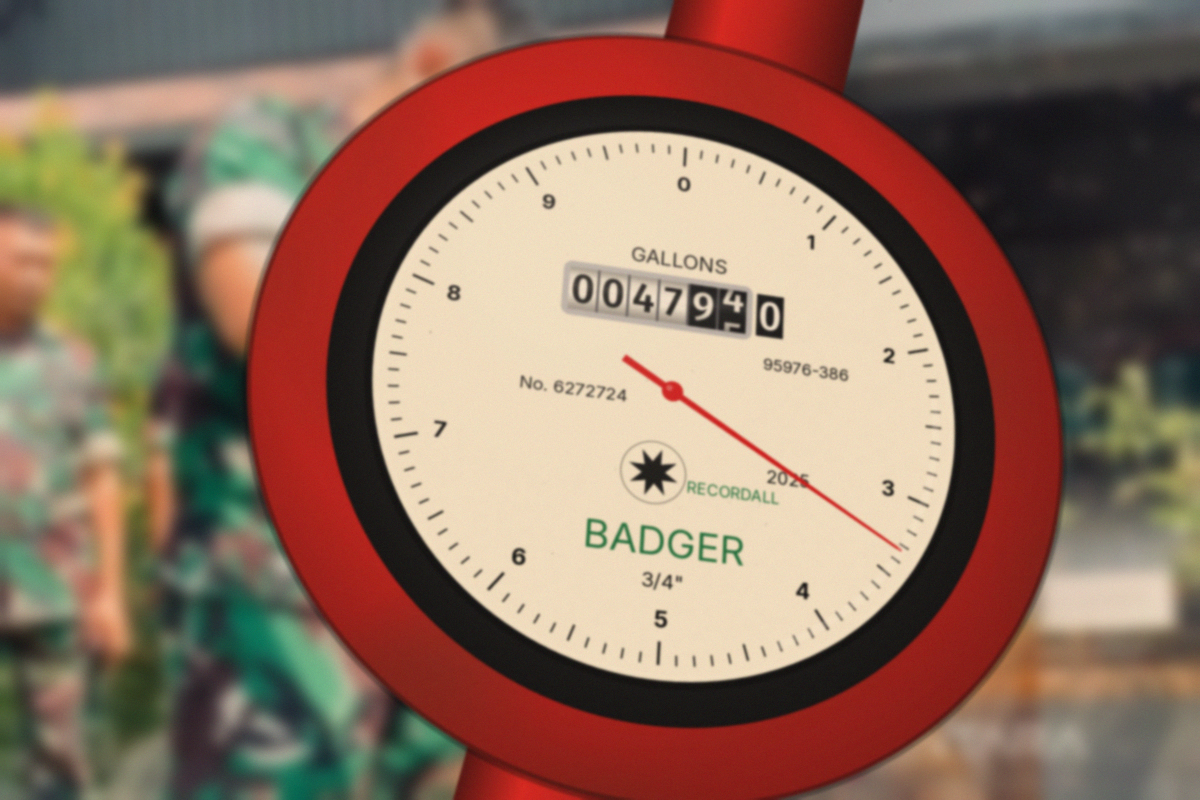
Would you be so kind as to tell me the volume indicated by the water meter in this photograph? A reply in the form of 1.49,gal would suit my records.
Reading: 47943.3,gal
